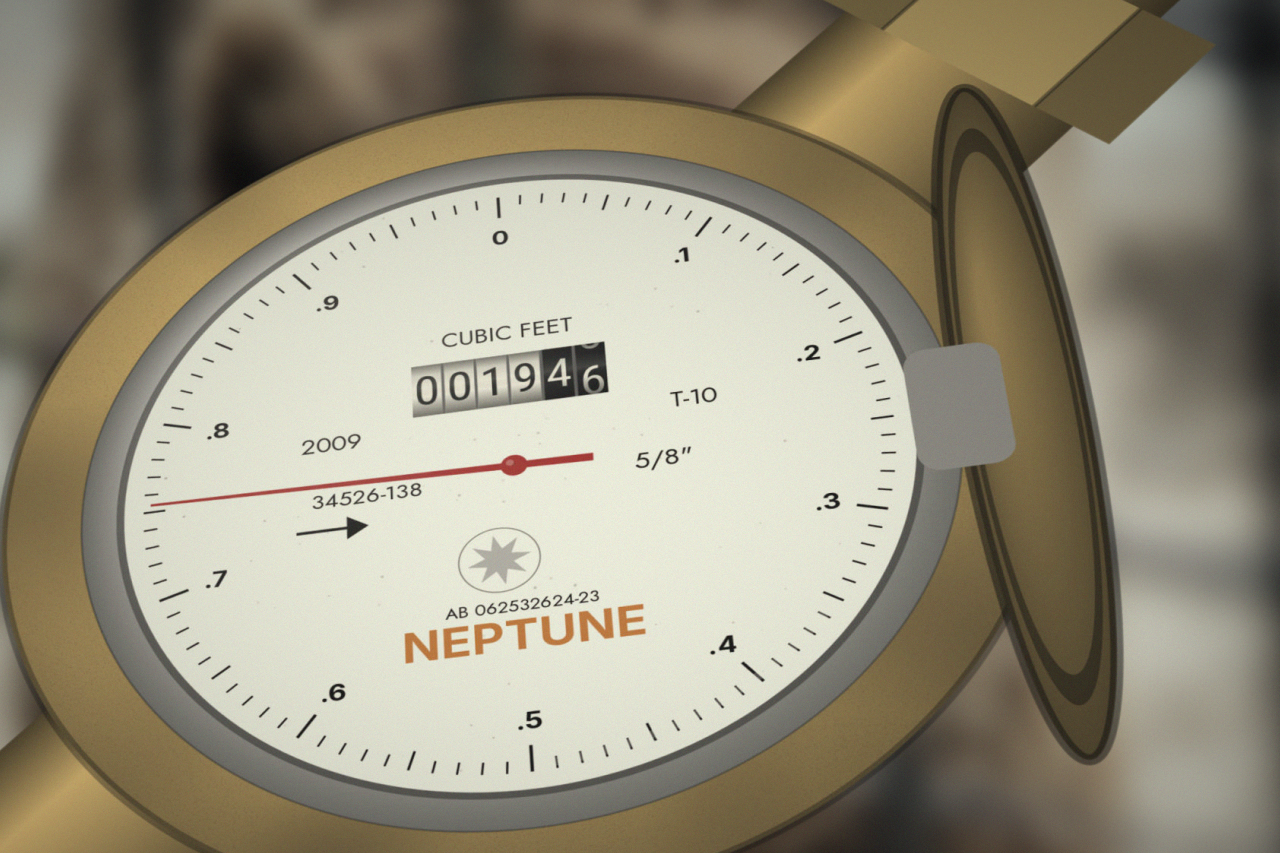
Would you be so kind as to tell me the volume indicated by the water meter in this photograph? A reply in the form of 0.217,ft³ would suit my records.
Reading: 1945.75,ft³
